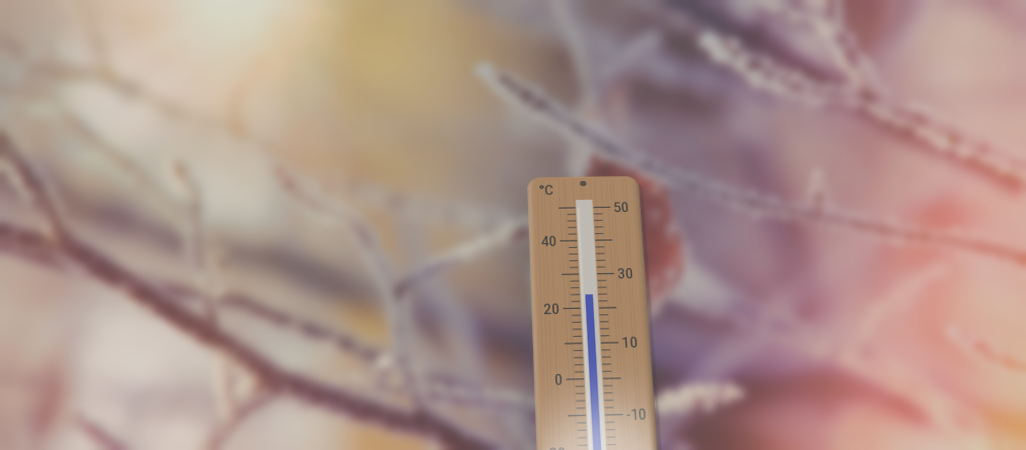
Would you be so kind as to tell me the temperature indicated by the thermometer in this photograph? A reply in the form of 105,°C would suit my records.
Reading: 24,°C
